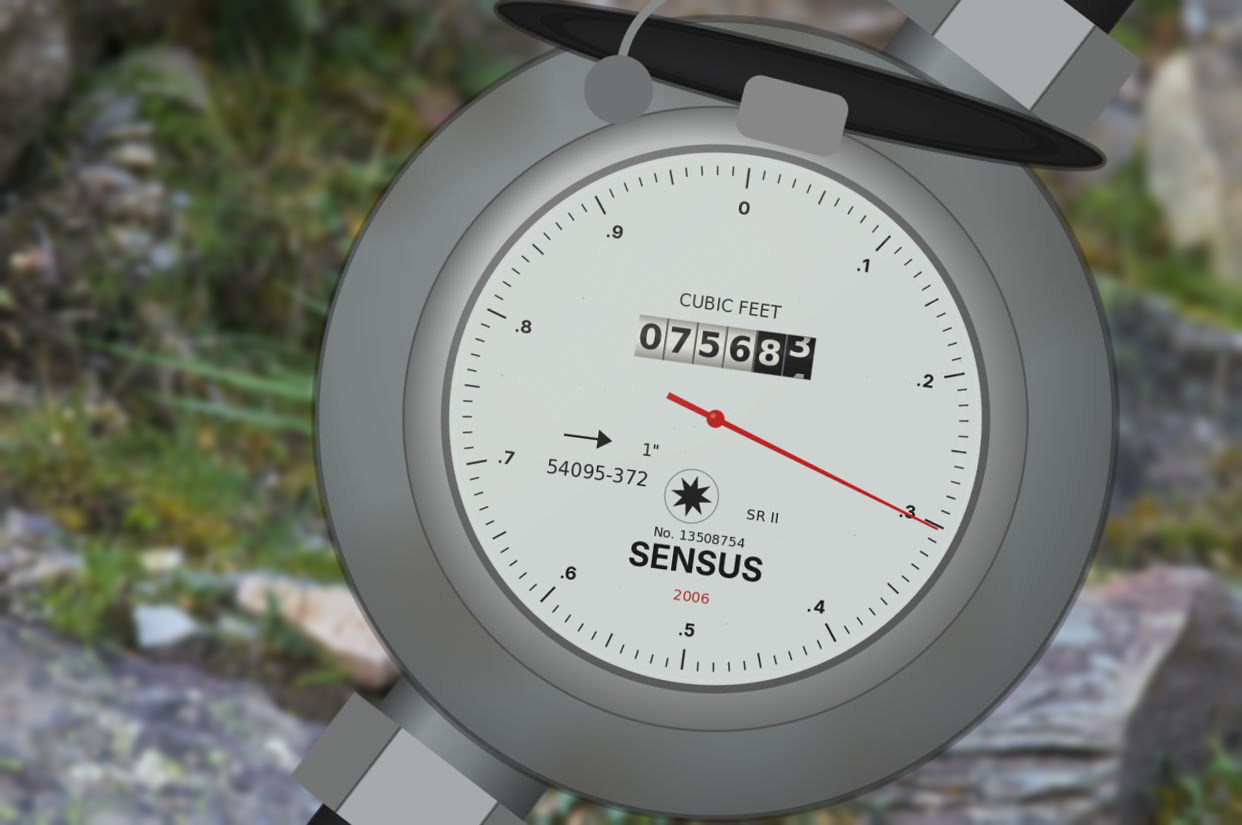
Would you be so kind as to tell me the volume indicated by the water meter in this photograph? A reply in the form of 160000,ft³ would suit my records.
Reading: 75683.30,ft³
